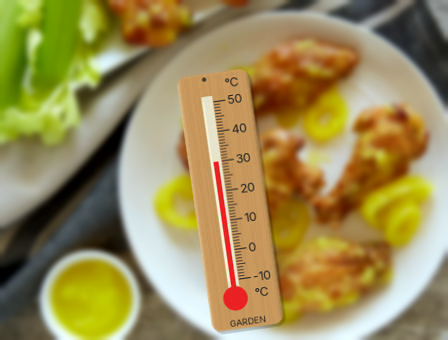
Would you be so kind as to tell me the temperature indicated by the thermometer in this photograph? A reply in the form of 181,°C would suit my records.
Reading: 30,°C
